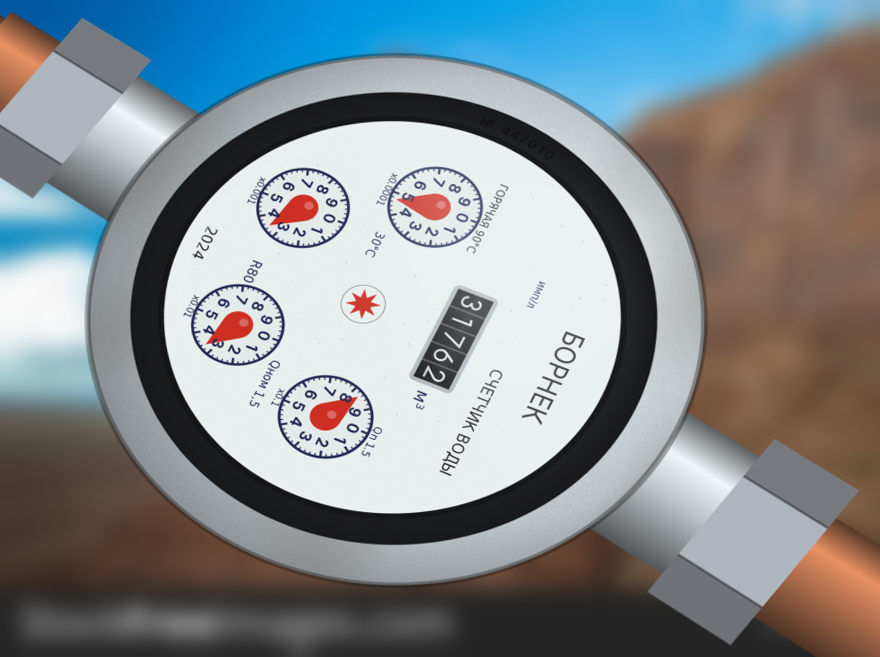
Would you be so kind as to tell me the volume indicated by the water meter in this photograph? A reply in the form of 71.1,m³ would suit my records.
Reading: 31762.8334,m³
